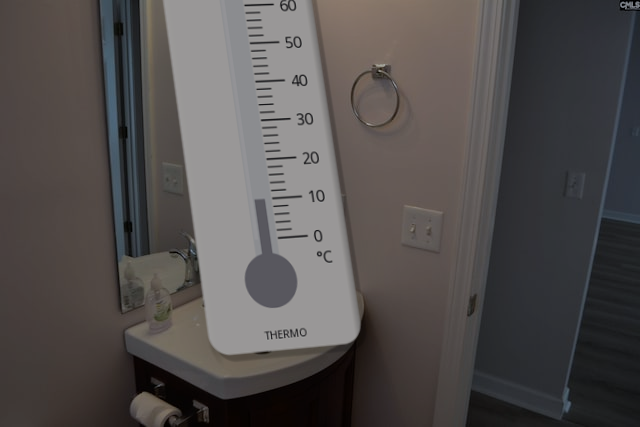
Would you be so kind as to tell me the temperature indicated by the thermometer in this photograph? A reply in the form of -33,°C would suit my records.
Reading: 10,°C
